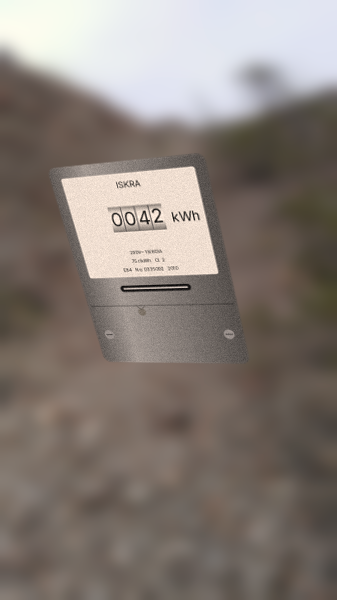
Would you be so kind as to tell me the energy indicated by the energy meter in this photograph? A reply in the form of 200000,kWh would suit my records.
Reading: 42,kWh
